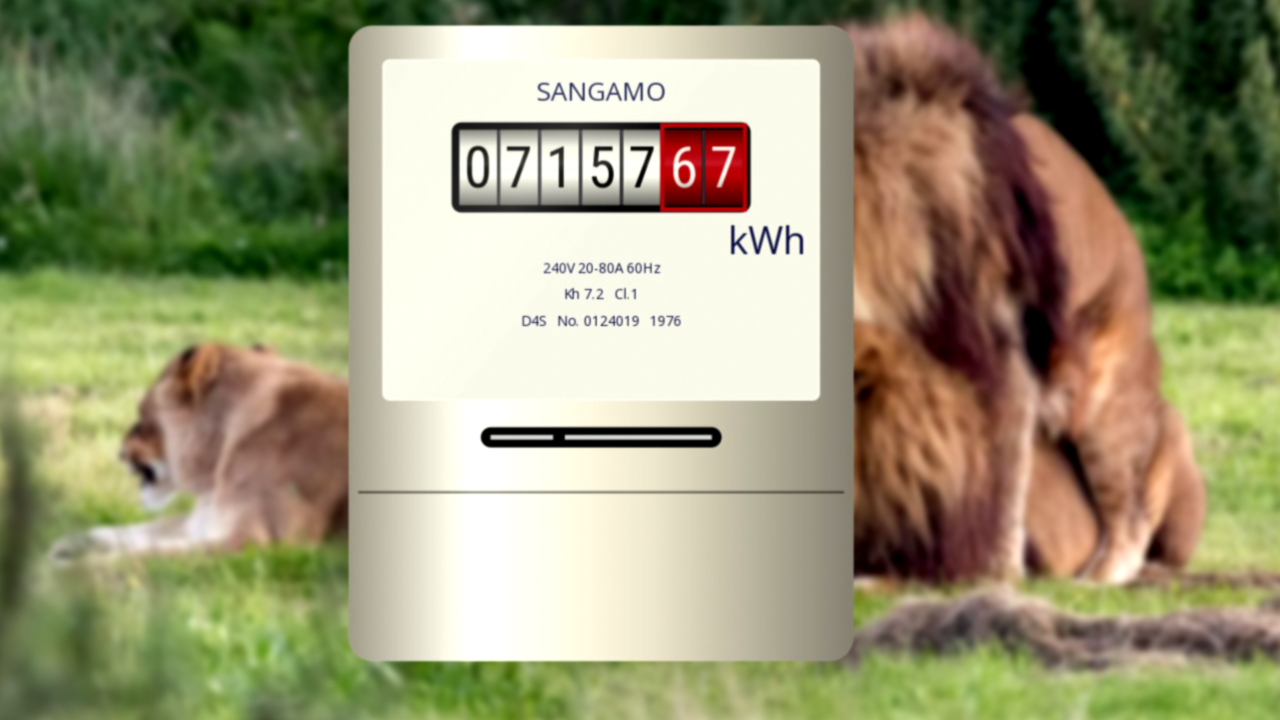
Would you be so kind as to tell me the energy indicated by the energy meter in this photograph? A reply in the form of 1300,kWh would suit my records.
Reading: 7157.67,kWh
